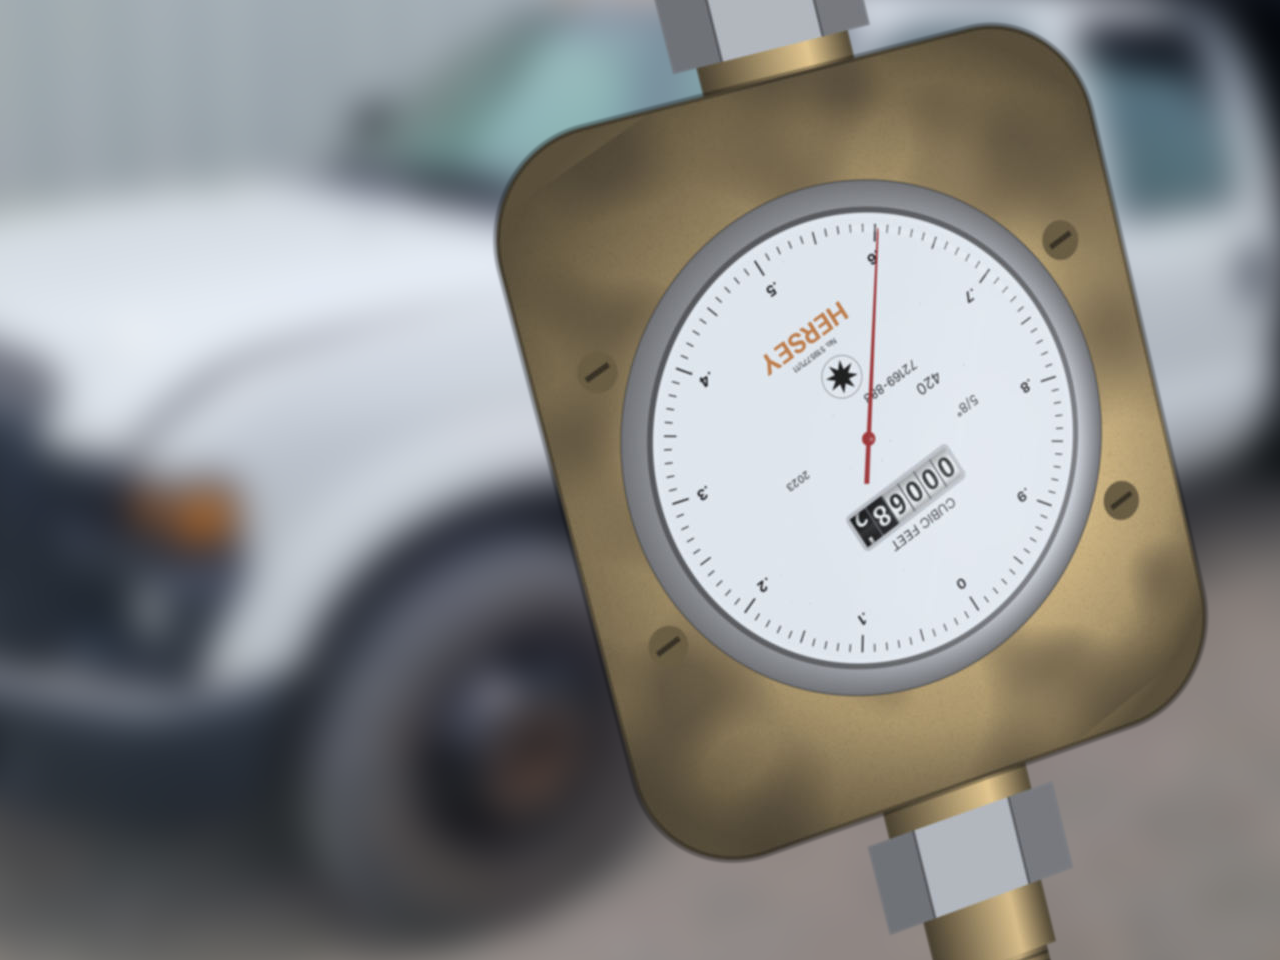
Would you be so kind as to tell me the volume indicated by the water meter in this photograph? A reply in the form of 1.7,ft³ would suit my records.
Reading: 681.60,ft³
